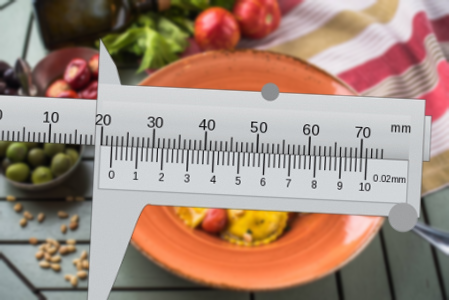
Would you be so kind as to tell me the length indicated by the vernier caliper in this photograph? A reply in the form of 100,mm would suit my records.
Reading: 22.0,mm
